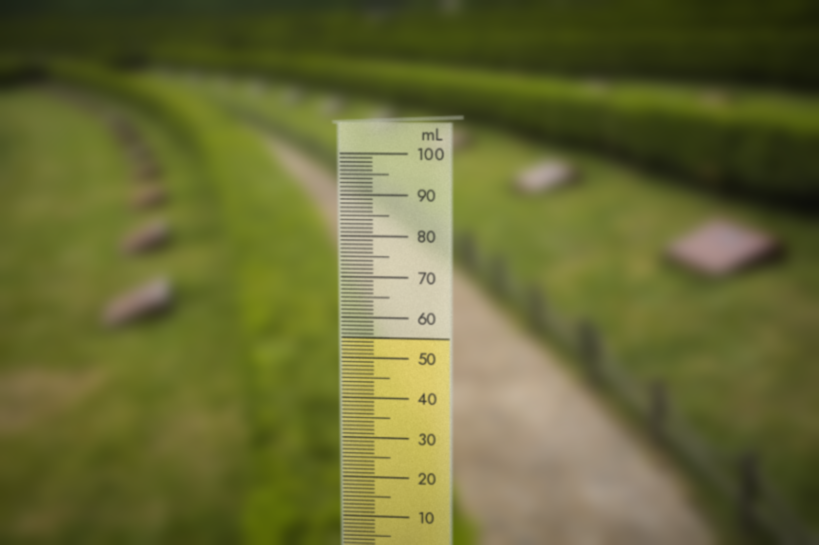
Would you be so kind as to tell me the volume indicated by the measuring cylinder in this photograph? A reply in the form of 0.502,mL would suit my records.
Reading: 55,mL
